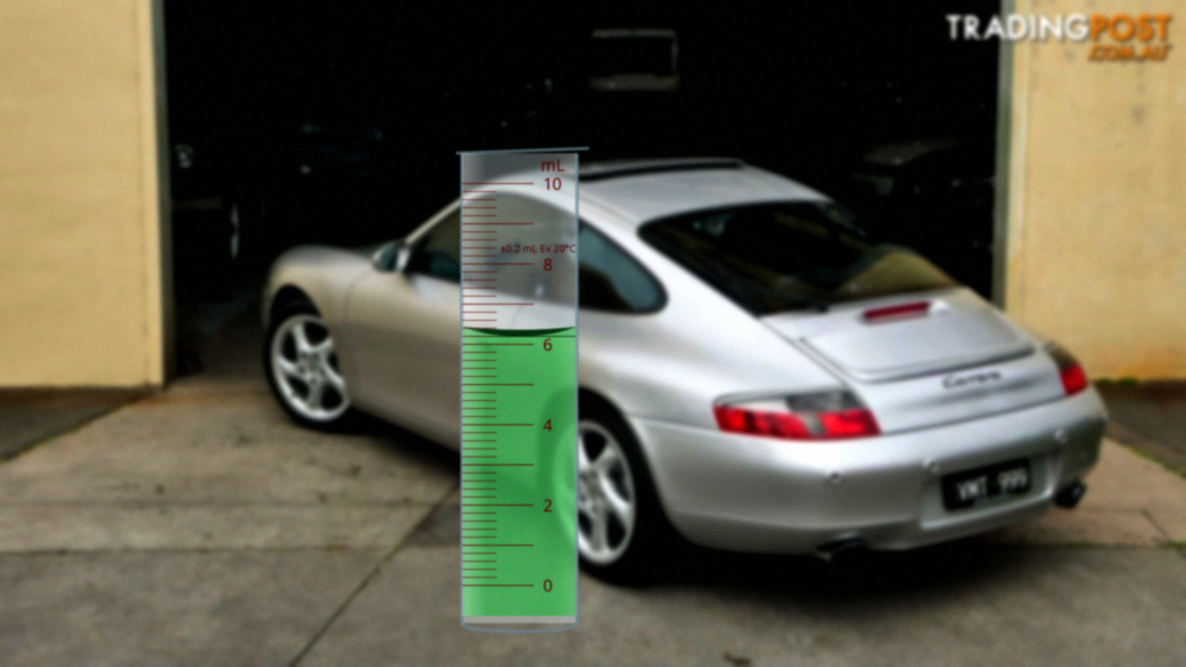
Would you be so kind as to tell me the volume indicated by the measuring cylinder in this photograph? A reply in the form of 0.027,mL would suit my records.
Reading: 6.2,mL
